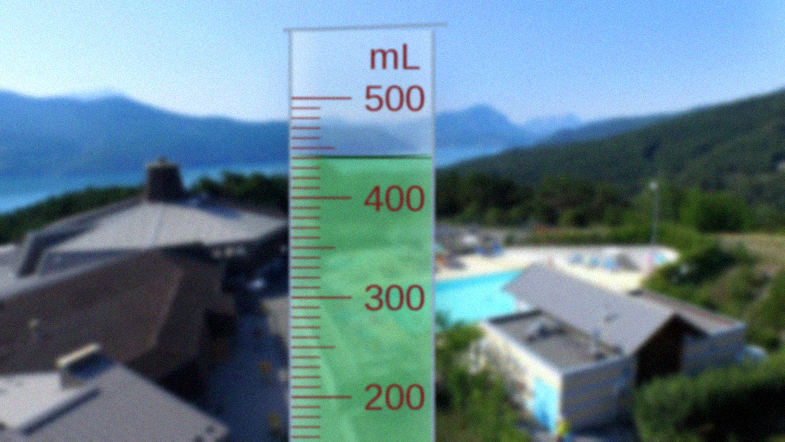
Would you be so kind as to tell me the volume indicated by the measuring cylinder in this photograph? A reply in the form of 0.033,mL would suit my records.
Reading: 440,mL
